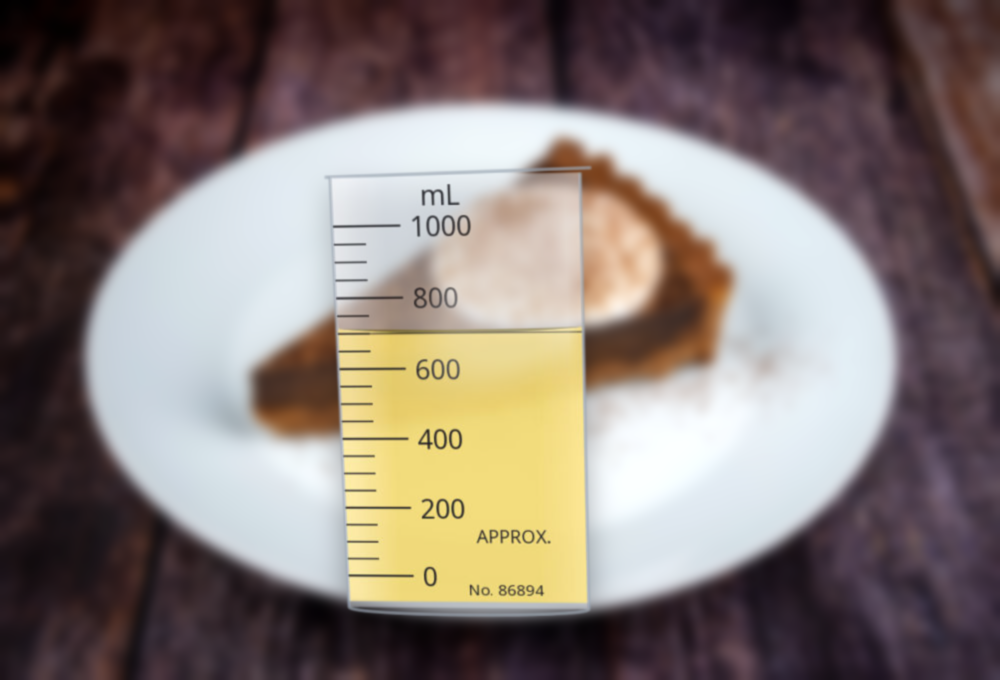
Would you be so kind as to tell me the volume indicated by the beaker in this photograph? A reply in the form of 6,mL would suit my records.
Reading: 700,mL
